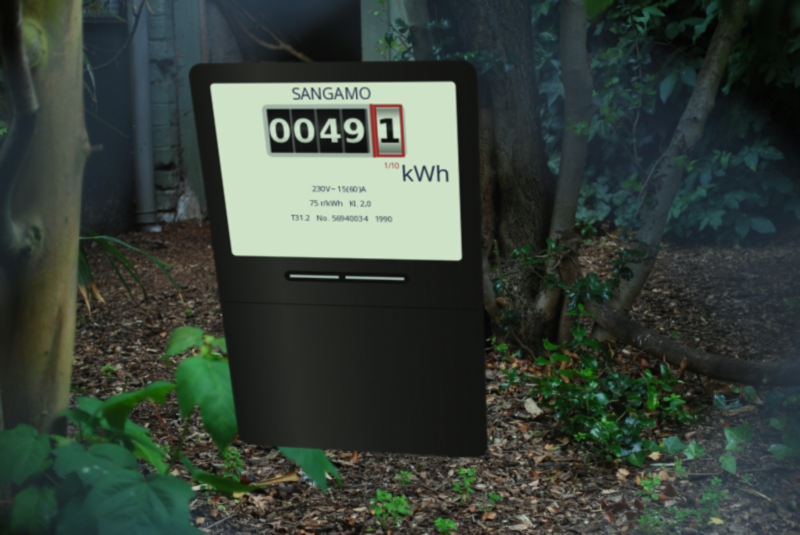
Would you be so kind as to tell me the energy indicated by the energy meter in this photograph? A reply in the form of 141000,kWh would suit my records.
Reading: 49.1,kWh
